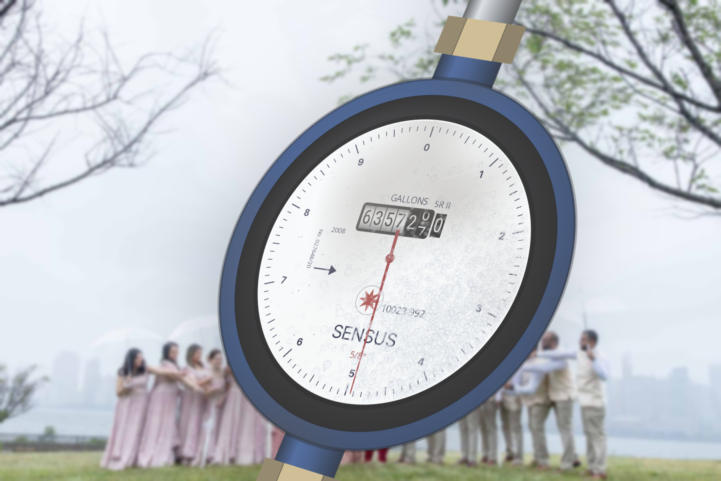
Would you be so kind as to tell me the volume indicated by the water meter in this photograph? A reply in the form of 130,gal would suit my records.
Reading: 6357264.9,gal
